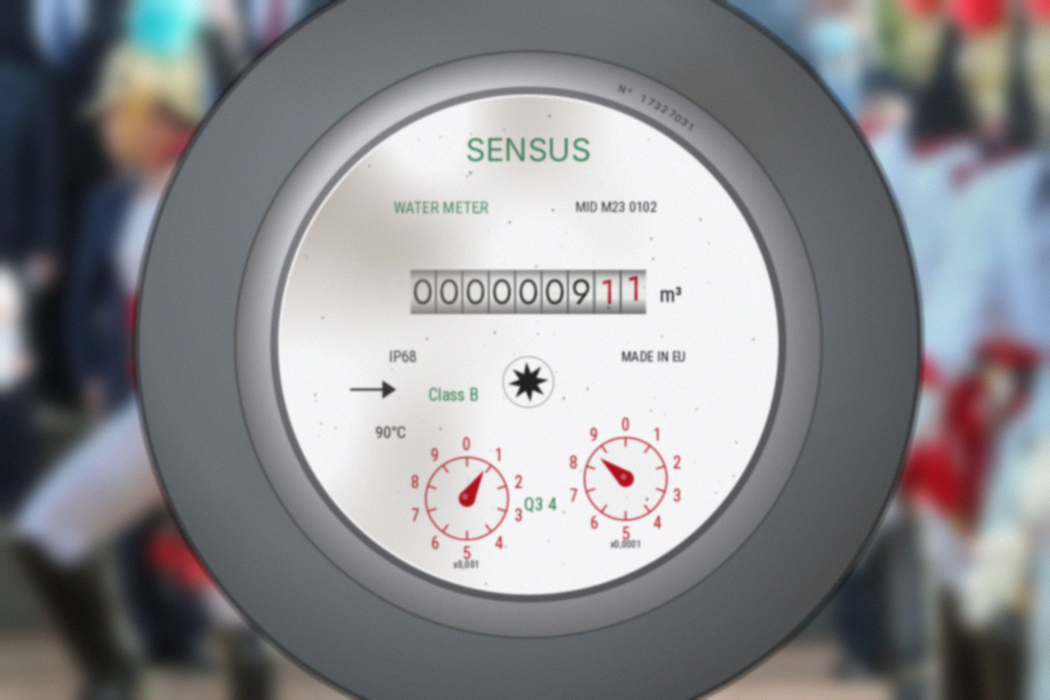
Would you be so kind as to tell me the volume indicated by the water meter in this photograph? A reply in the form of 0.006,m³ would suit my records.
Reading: 9.1108,m³
